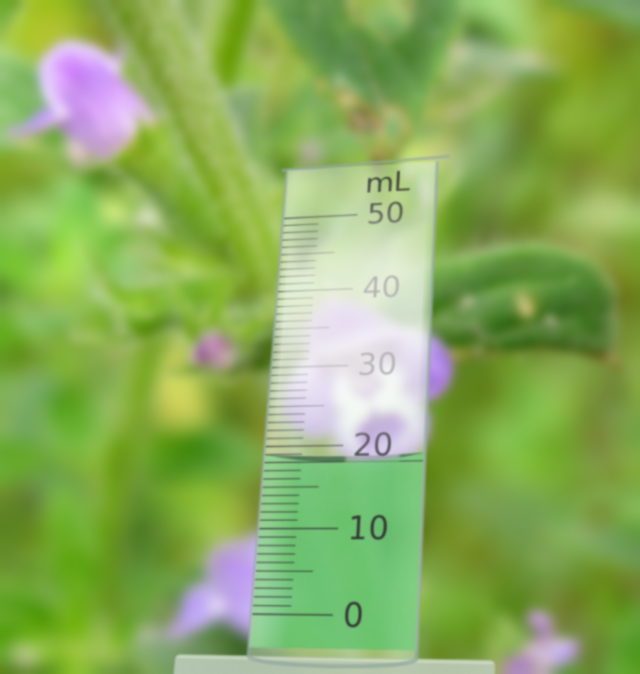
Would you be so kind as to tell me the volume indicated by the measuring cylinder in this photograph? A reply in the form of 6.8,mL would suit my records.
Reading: 18,mL
